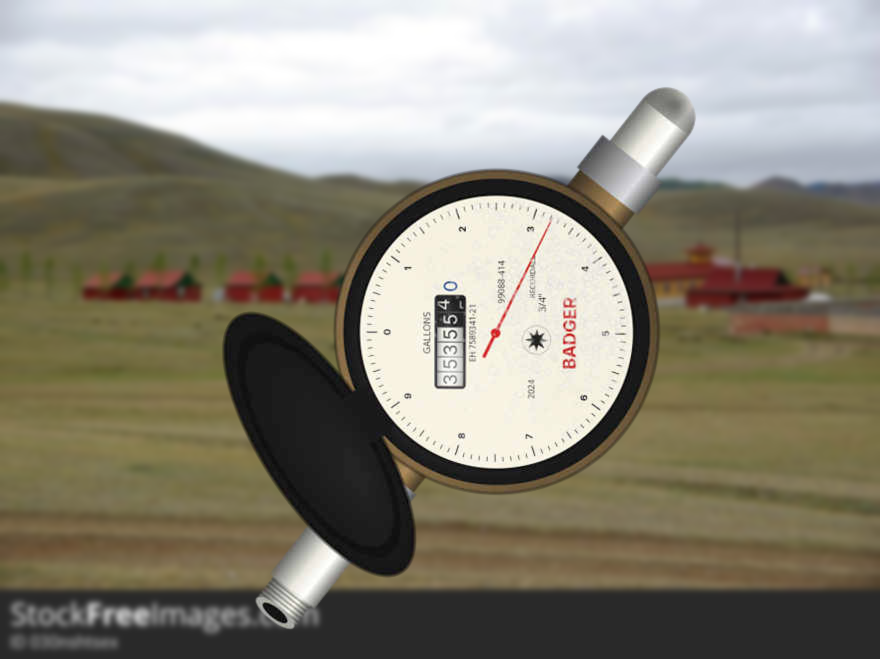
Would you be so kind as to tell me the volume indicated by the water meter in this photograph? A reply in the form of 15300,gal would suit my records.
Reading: 3535543.2,gal
